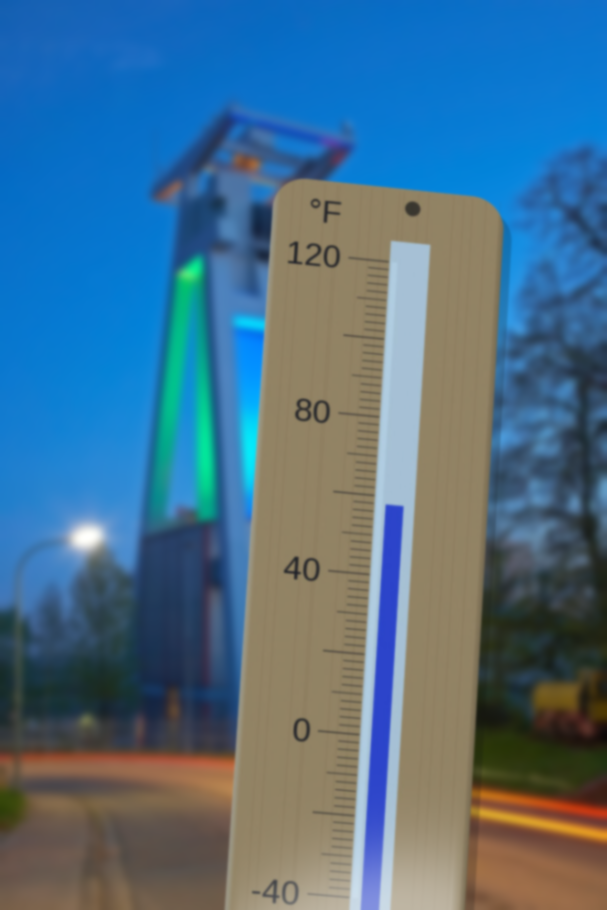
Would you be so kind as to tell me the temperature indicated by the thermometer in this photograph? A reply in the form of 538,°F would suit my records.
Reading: 58,°F
